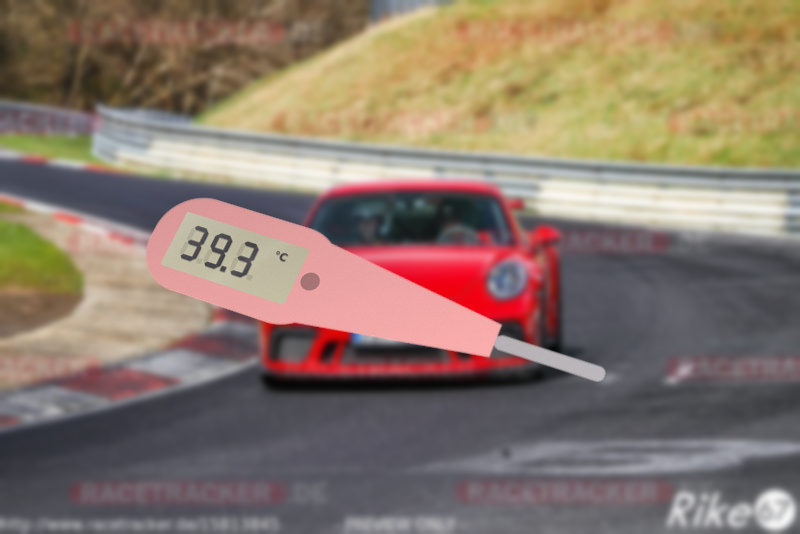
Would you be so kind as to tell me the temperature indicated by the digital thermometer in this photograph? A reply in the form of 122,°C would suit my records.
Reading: 39.3,°C
